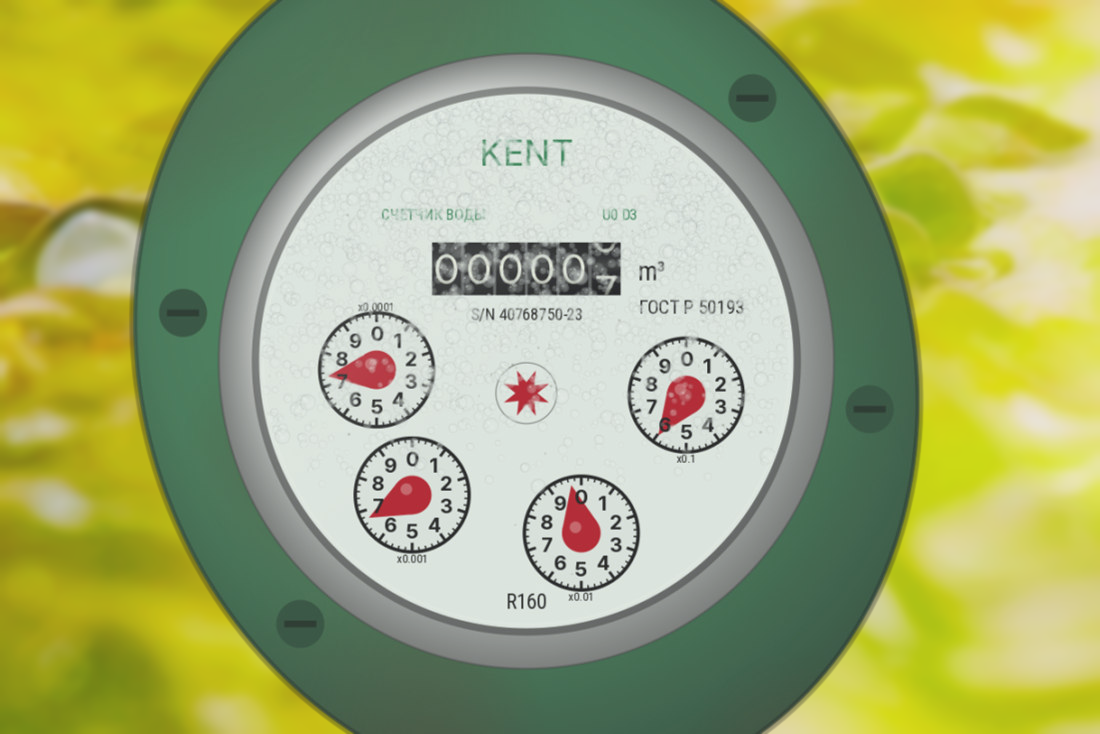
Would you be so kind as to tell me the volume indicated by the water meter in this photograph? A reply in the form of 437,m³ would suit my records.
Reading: 6.5967,m³
